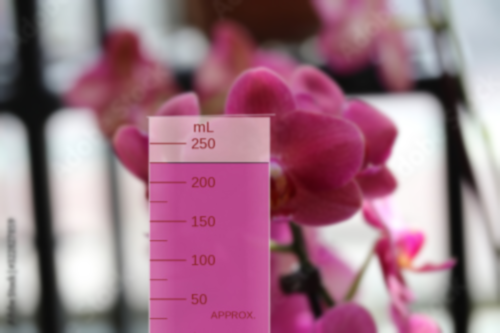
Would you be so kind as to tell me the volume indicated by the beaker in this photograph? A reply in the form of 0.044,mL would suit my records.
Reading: 225,mL
